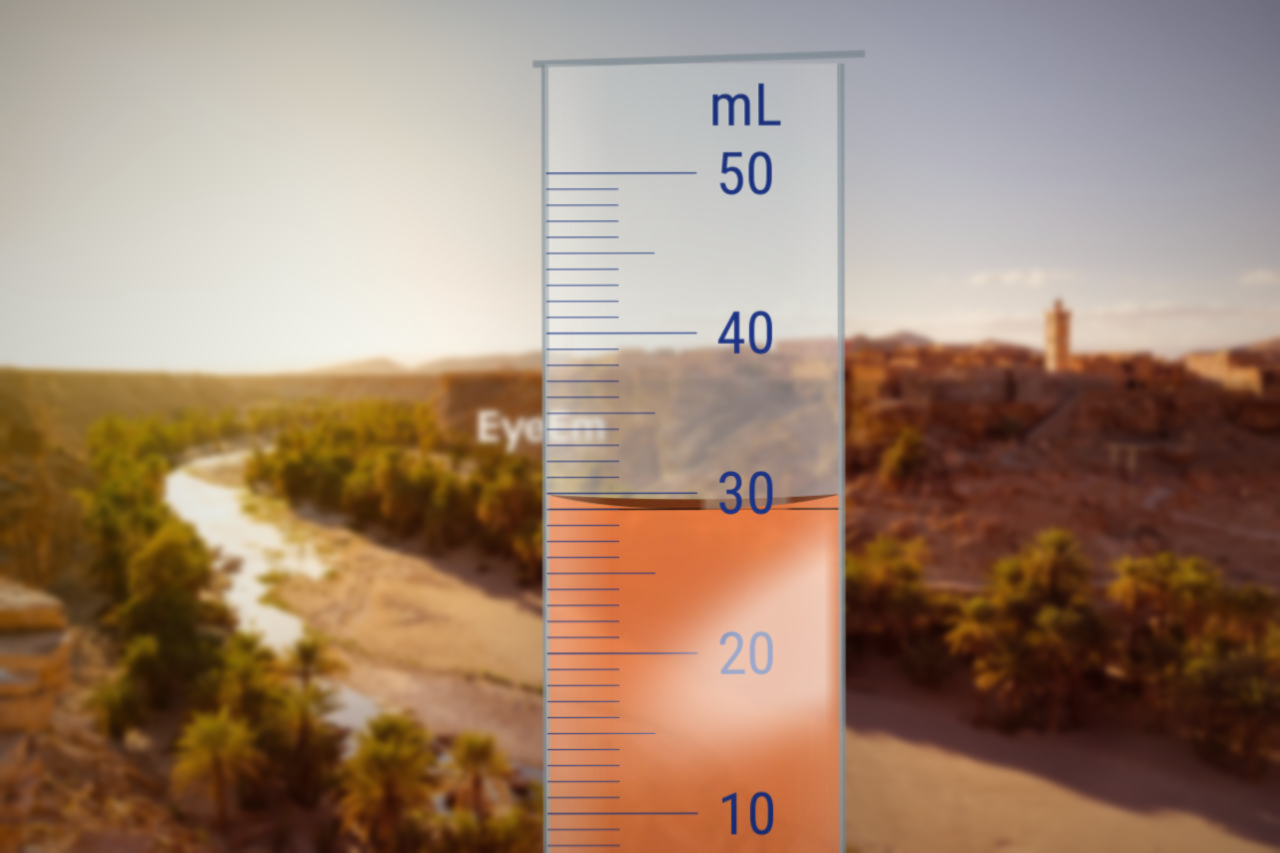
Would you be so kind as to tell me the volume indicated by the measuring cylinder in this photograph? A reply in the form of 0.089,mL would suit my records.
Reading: 29,mL
